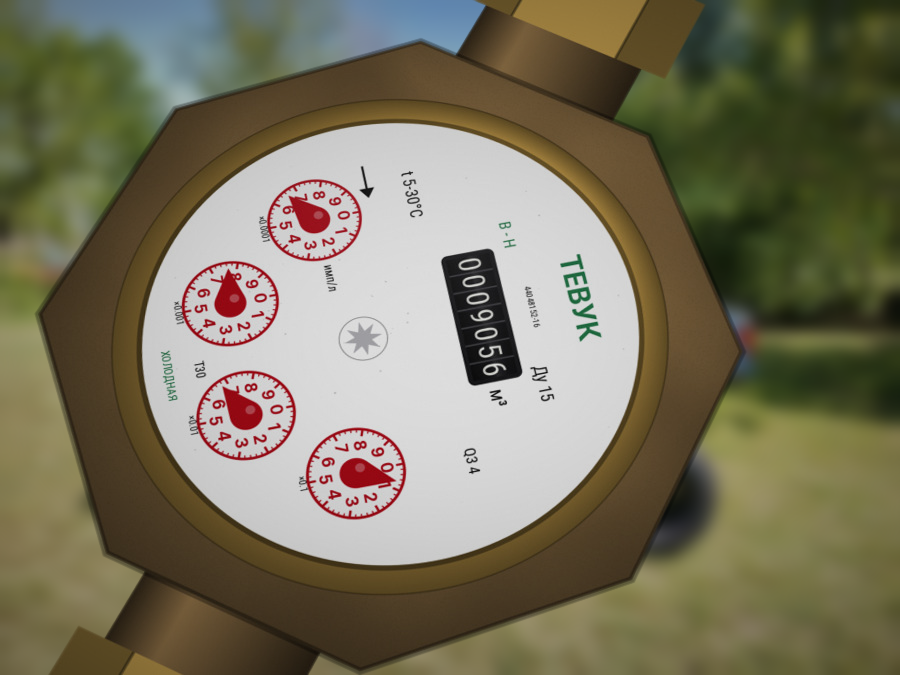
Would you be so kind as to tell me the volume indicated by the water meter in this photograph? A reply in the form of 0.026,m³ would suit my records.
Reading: 9056.0676,m³
